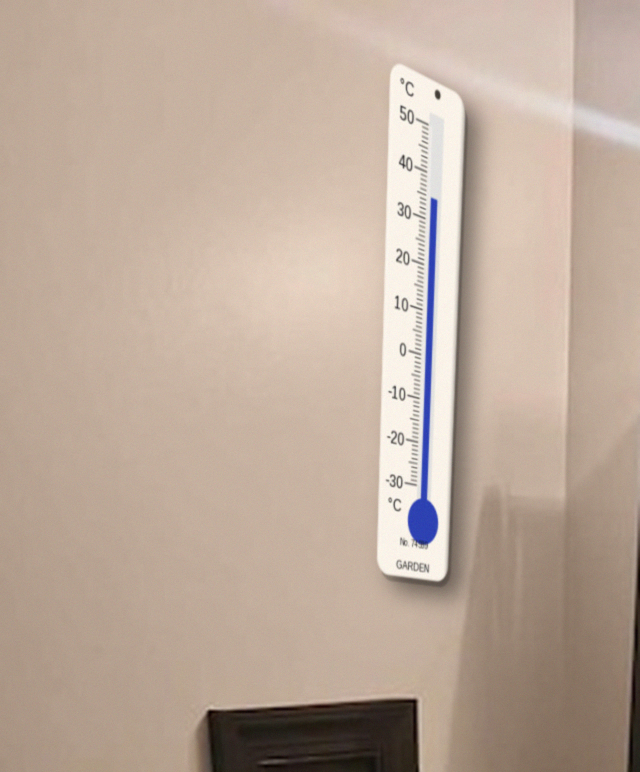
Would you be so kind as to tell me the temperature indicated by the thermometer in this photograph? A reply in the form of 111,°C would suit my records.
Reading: 35,°C
